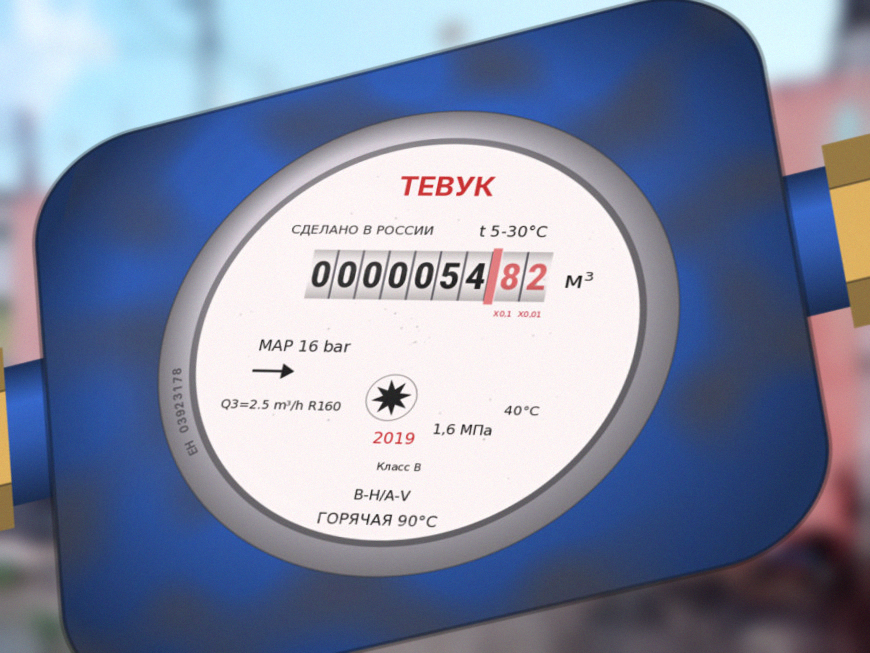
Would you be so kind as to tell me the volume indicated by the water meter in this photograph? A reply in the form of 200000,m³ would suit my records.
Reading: 54.82,m³
